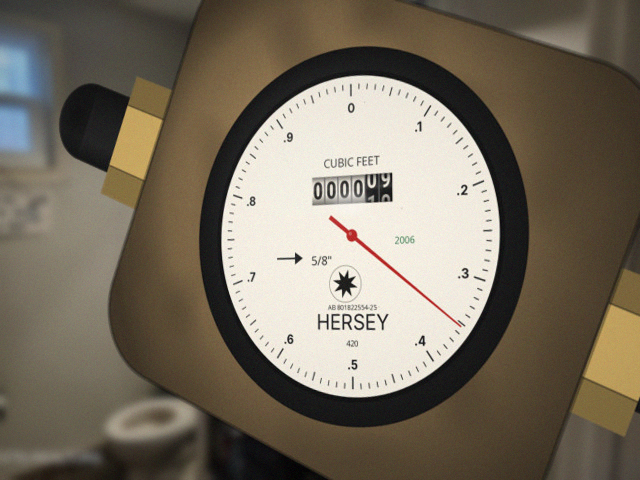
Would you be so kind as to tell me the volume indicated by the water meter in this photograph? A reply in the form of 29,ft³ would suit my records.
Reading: 9.35,ft³
